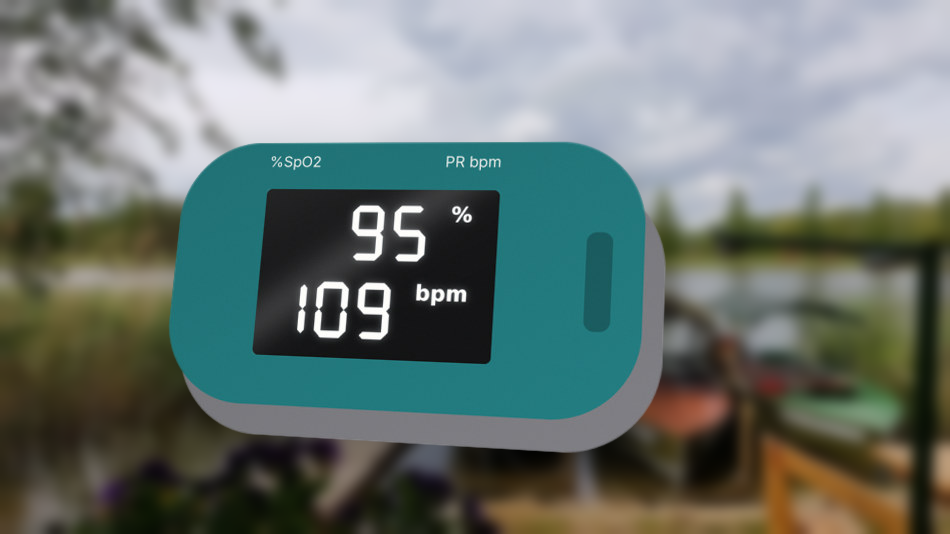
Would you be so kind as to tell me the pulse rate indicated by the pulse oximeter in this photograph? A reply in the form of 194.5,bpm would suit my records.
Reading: 109,bpm
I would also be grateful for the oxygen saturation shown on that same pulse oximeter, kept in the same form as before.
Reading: 95,%
